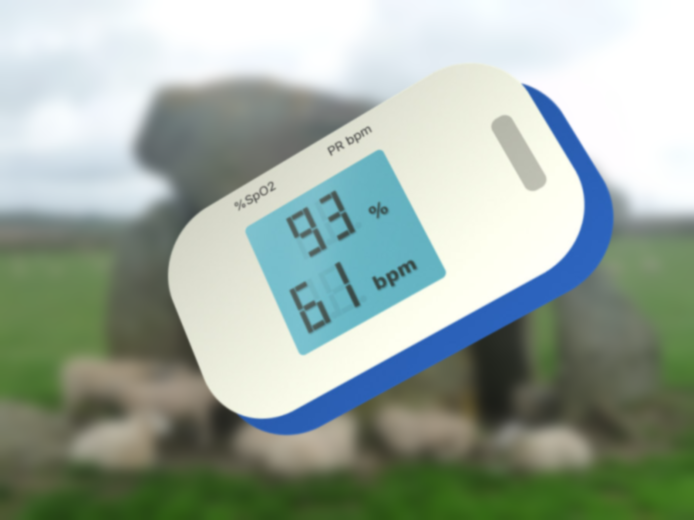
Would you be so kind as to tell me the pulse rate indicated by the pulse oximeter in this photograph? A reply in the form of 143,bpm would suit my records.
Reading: 61,bpm
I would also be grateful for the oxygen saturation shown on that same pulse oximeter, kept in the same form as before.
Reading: 93,%
